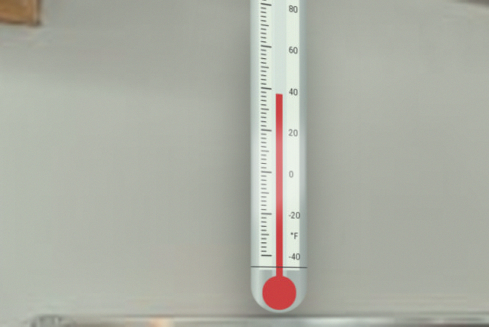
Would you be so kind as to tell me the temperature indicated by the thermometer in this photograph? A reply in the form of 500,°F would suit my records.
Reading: 38,°F
